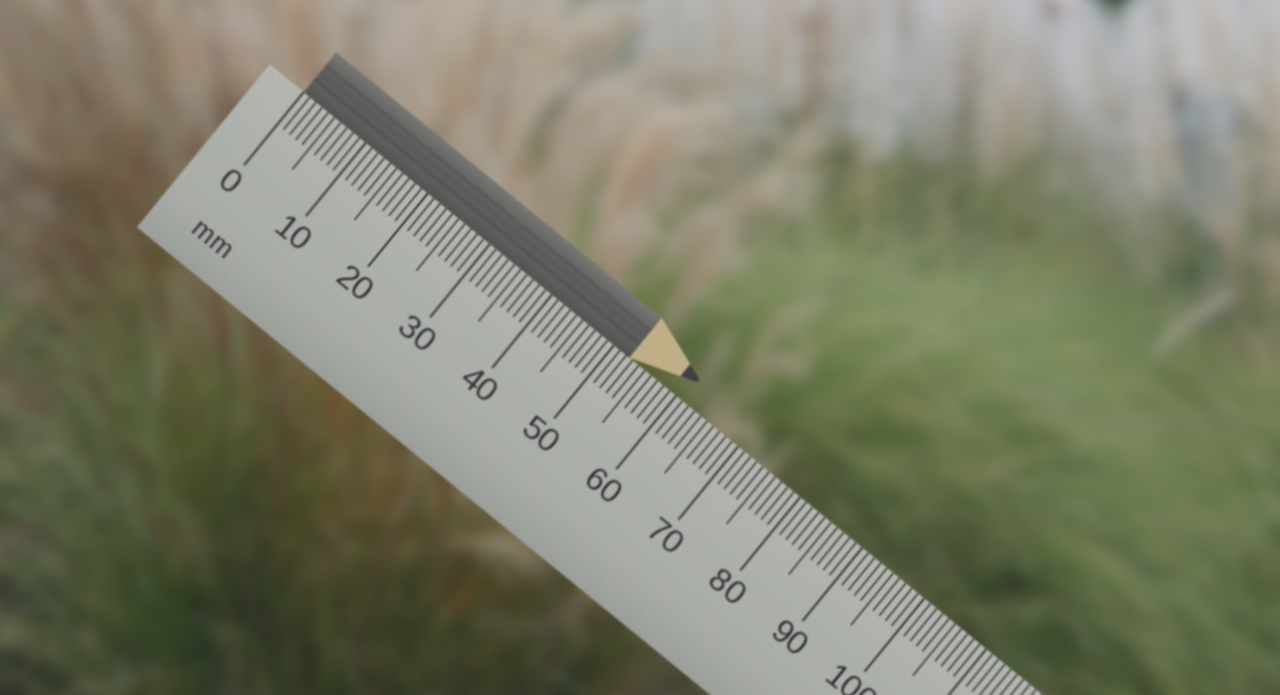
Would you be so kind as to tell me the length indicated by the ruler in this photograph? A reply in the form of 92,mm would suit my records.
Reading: 61,mm
